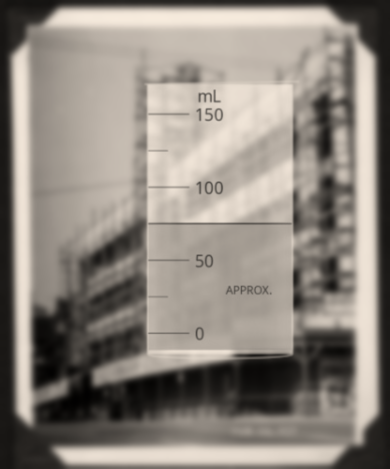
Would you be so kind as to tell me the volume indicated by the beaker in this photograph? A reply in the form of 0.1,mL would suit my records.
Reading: 75,mL
